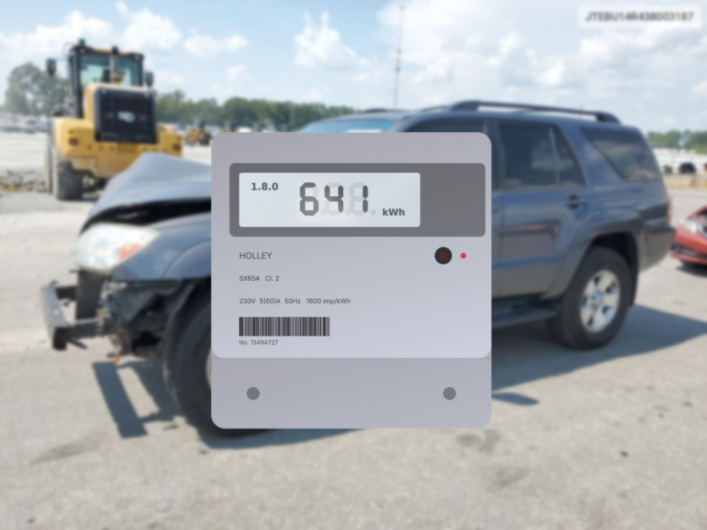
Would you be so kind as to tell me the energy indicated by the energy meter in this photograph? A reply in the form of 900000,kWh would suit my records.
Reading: 641,kWh
